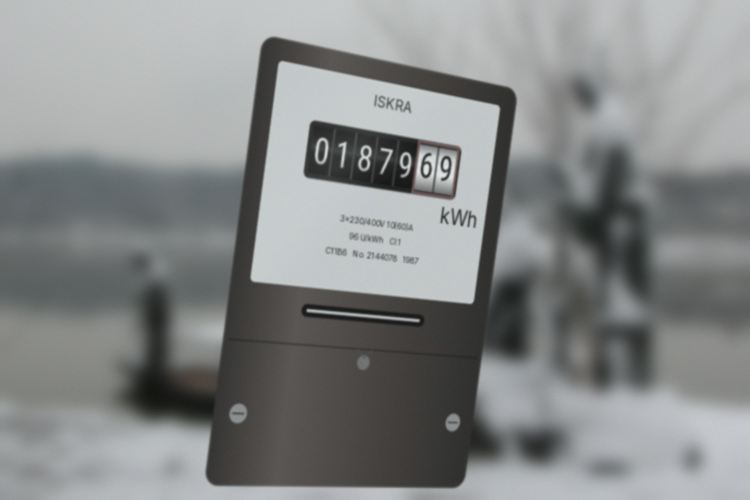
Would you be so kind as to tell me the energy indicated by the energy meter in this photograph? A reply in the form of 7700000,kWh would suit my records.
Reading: 1879.69,kWh
